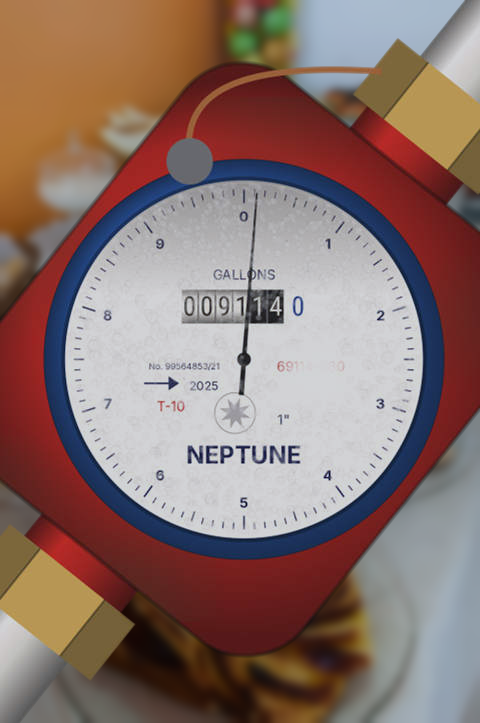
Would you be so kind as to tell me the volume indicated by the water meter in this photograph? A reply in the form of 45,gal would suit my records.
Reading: 91140.1,gal
